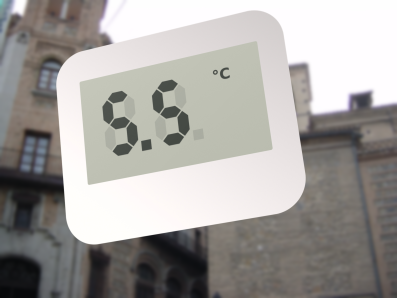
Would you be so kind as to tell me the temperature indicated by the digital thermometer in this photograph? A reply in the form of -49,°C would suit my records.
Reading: 5.5,°C
